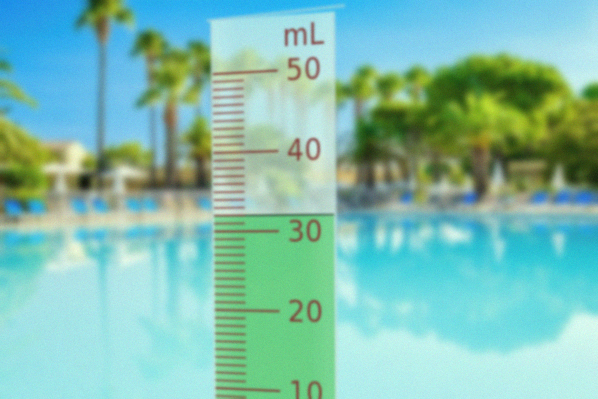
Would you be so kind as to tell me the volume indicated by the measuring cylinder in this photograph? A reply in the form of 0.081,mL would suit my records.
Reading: 32,mL
